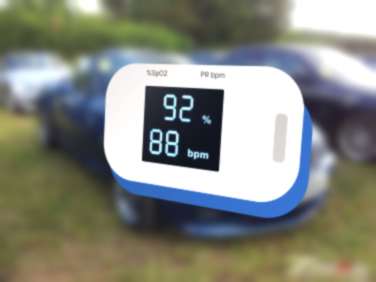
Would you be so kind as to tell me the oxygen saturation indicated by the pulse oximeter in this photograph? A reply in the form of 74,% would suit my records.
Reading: 92,%
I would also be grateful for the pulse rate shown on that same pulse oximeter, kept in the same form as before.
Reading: 88,bpm
